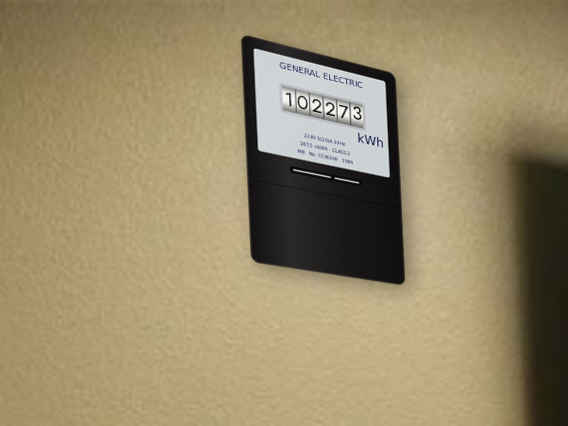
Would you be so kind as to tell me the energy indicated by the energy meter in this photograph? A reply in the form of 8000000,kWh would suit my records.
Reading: 102273,kWh
